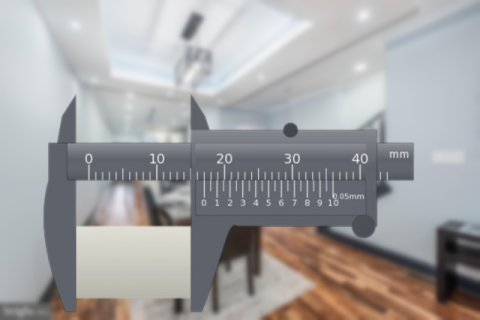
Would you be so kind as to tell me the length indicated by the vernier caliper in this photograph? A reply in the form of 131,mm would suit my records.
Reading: 17.0,mm
